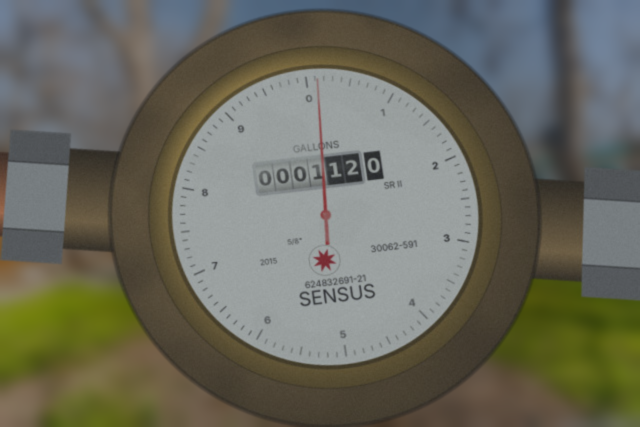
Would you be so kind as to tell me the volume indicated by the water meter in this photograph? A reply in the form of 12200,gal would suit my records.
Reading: 1120.1,gal
